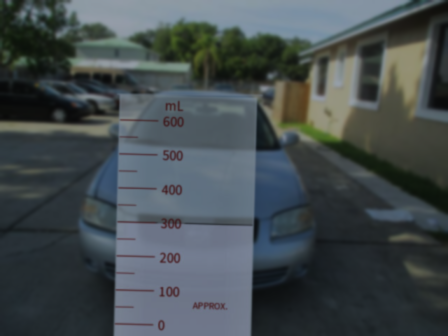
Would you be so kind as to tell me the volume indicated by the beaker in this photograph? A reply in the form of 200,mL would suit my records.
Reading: 300,mL
